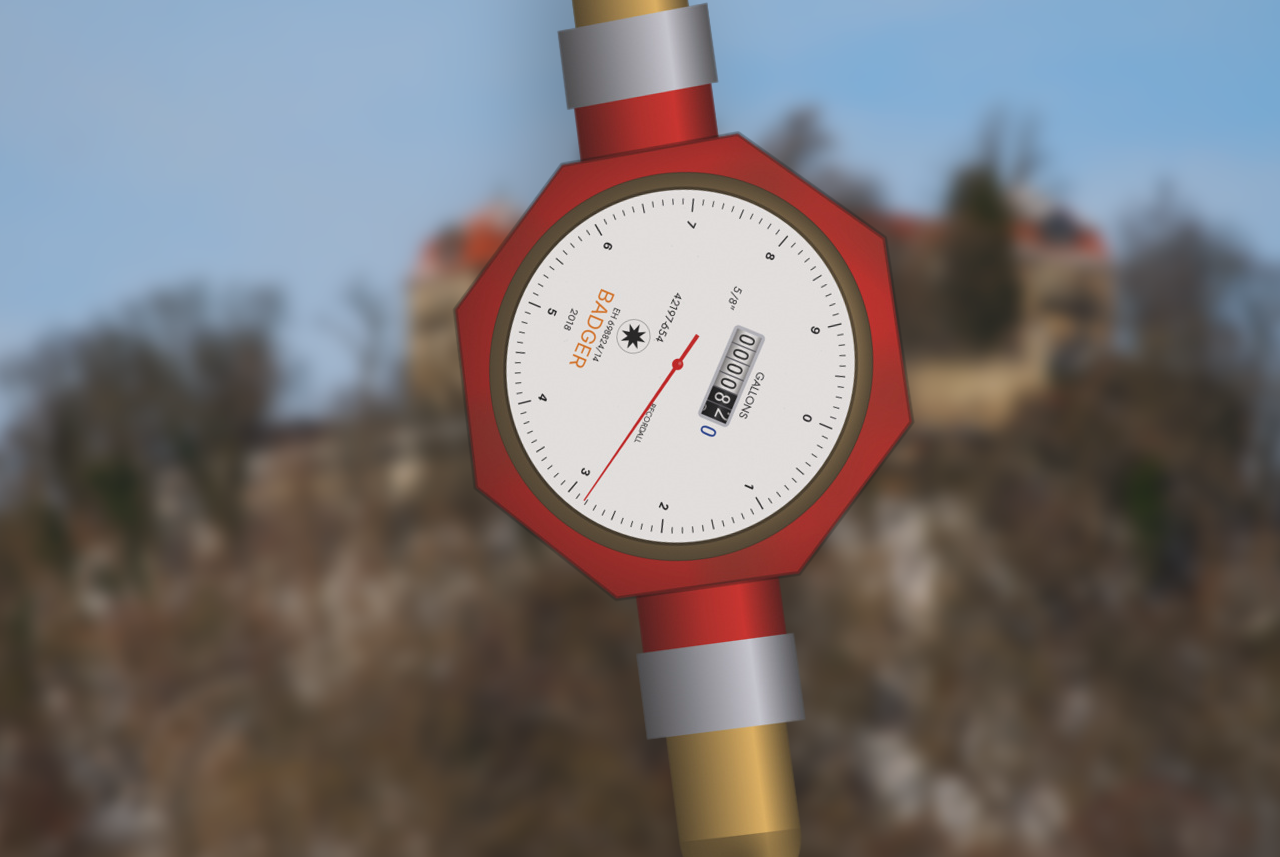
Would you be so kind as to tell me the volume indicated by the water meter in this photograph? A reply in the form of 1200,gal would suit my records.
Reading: 822.8,gal
